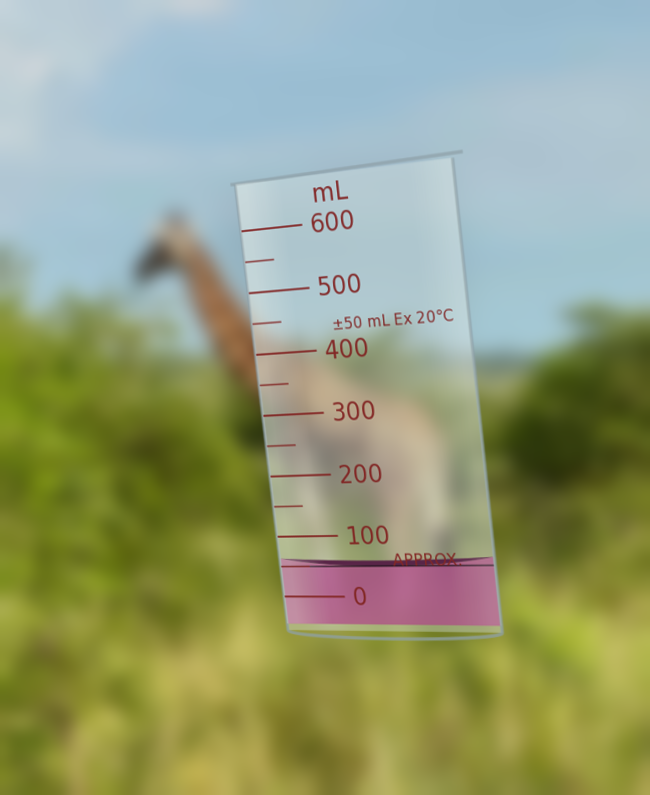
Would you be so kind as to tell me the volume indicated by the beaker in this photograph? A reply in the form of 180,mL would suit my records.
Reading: 50,mL
